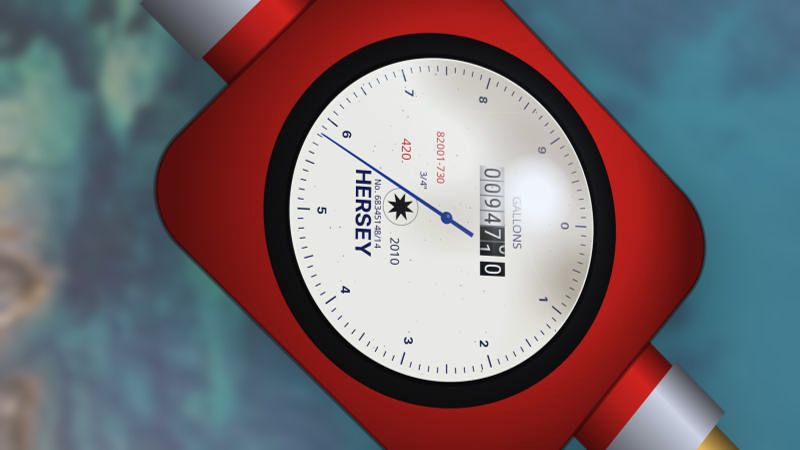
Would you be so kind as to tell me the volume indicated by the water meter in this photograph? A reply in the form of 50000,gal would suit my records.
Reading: 94705.8,gal
